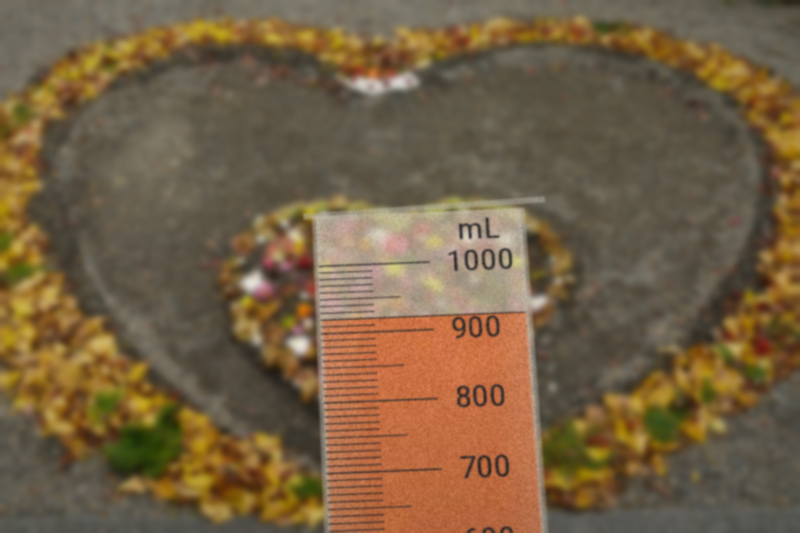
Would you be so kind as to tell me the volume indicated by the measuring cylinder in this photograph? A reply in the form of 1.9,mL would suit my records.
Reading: 920,mL
